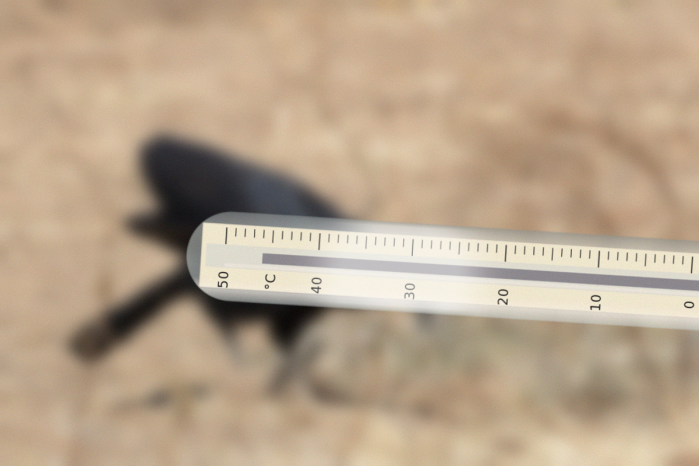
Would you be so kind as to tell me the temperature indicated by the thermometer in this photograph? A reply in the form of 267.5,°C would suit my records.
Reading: 46,°C
